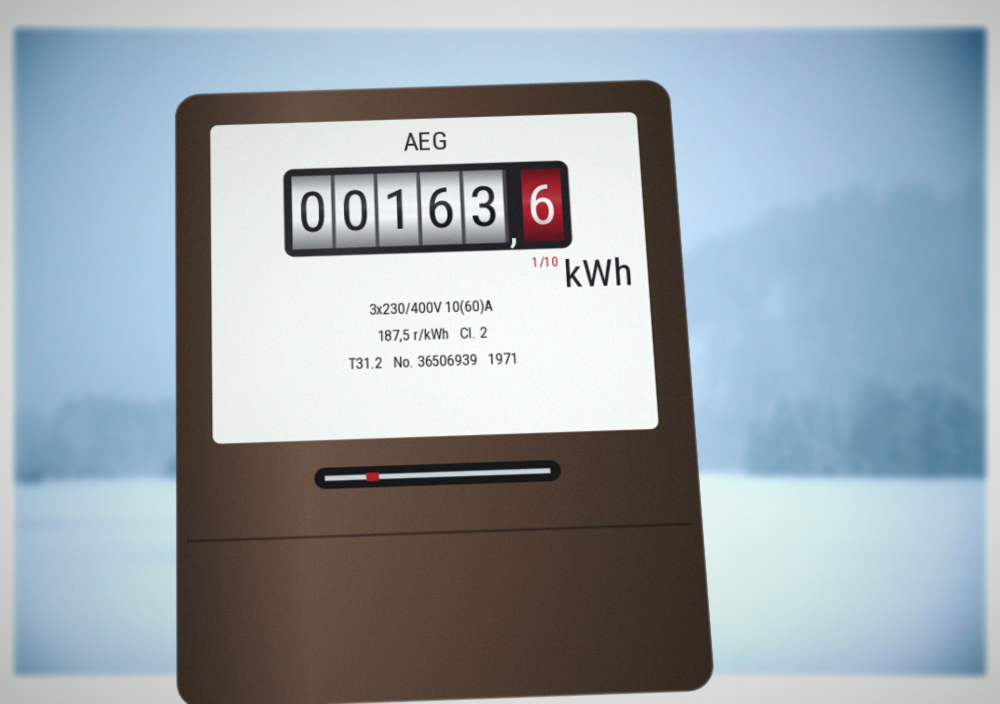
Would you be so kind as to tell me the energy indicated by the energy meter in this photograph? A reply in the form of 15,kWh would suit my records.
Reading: 163.6,kWh
